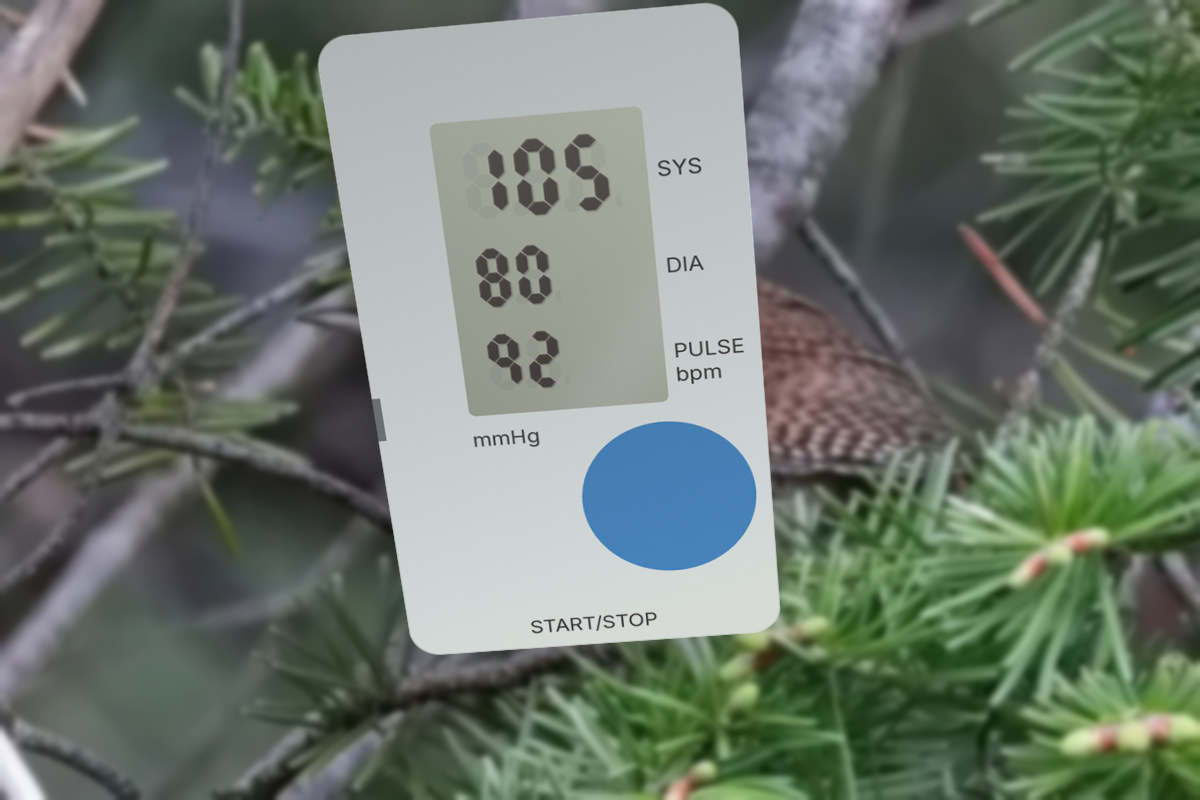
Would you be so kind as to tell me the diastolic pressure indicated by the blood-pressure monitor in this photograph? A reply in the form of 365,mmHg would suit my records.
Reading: 80,mmHg
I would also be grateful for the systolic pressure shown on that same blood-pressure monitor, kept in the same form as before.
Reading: 105,mmHg
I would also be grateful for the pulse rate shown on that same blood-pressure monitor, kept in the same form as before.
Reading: 92,bpm
